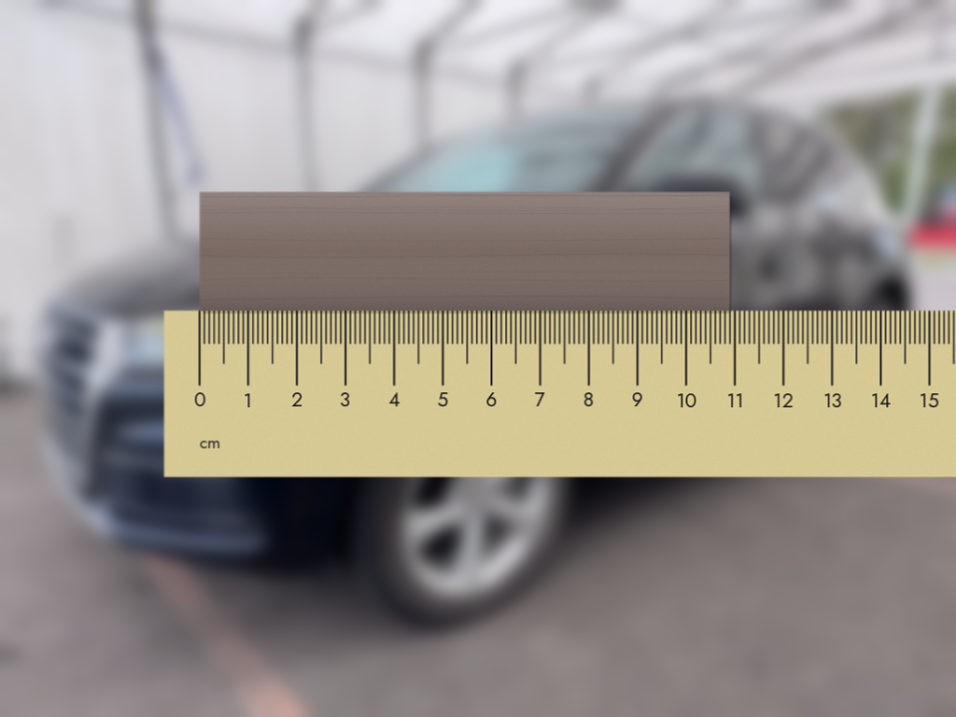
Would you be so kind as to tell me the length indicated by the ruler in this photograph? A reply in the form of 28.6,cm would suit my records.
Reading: 10.9,cm
